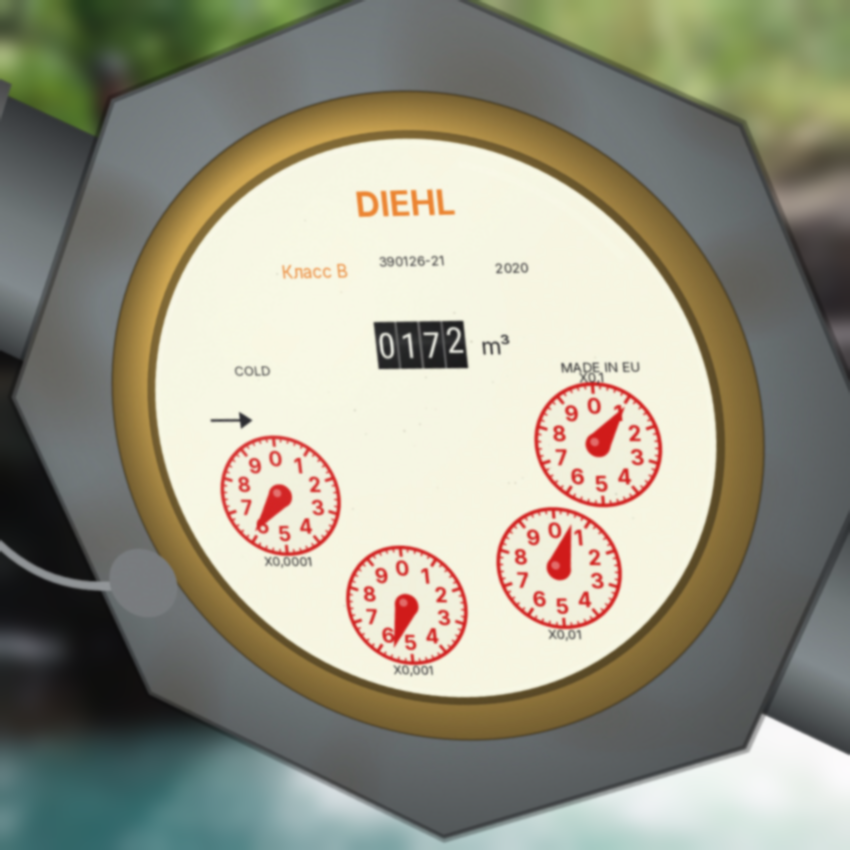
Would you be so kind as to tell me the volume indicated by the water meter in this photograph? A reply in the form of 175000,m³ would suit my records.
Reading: 172.1056,m³
